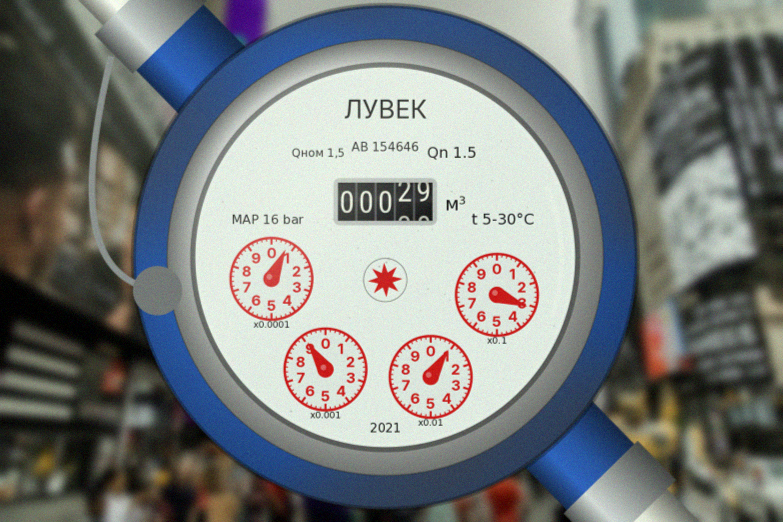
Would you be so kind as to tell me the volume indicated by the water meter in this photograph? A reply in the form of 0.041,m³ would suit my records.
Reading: 29.3090,m³
